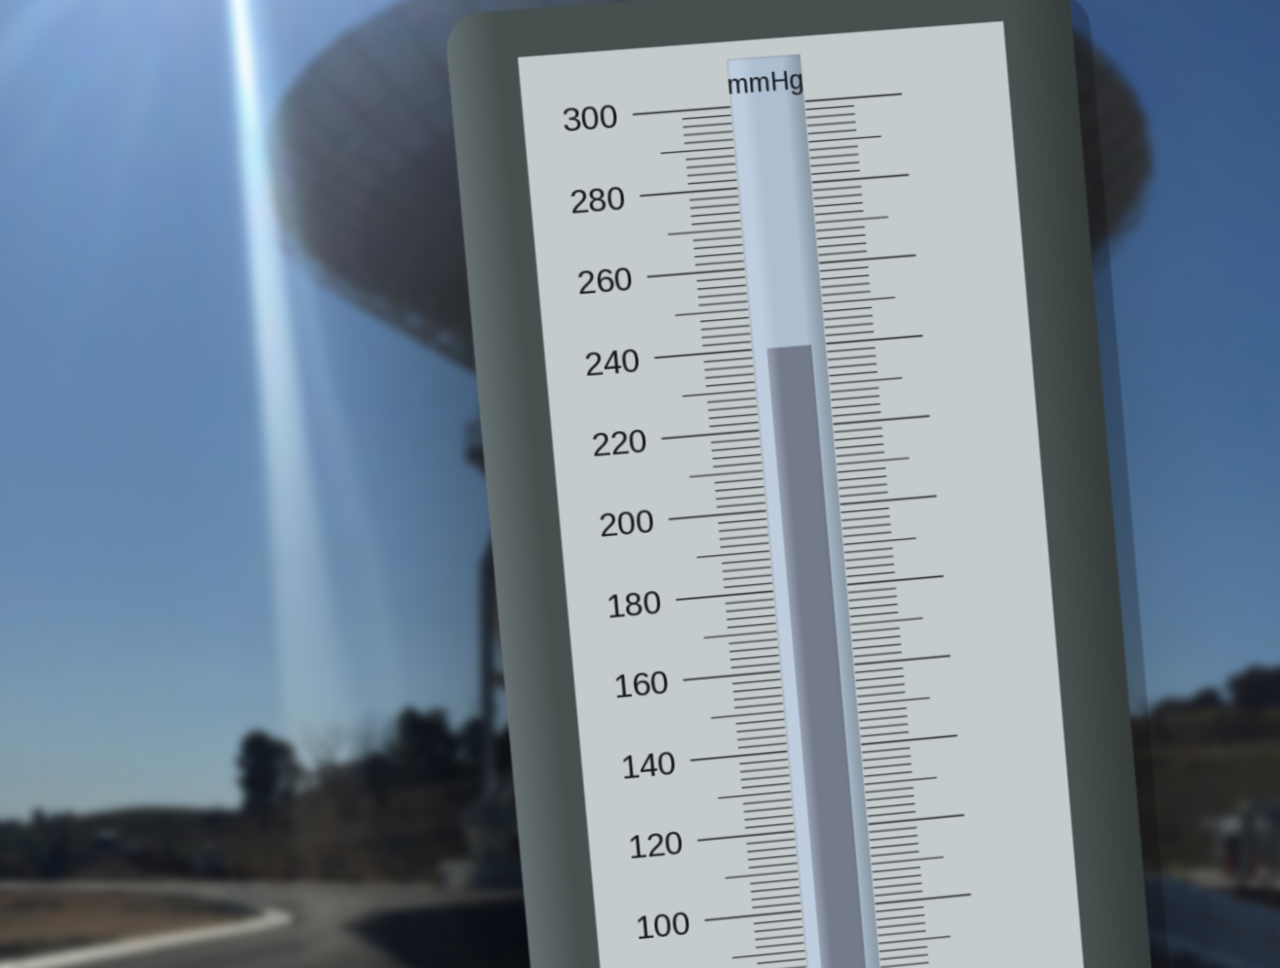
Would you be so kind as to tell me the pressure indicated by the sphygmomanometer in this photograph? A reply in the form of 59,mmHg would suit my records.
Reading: 240,mmHg
